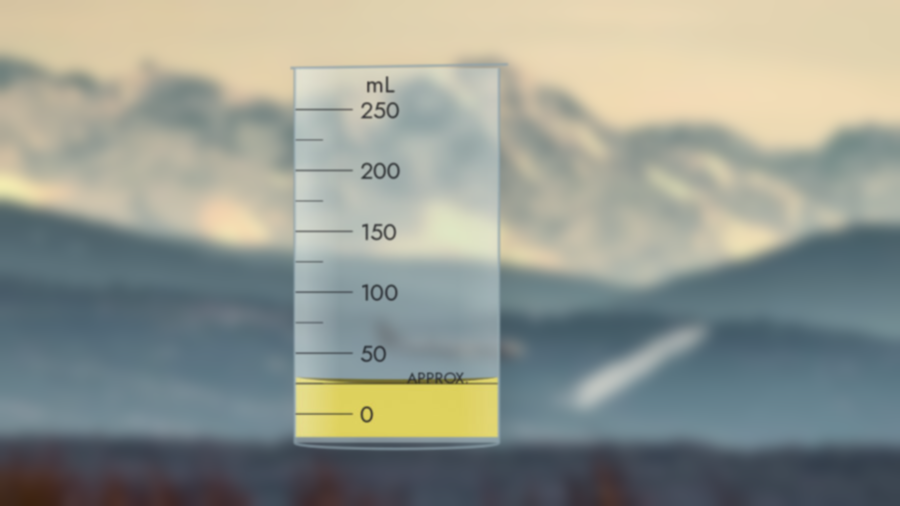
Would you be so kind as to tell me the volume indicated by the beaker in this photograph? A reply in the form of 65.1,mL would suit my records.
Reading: 25,mL
